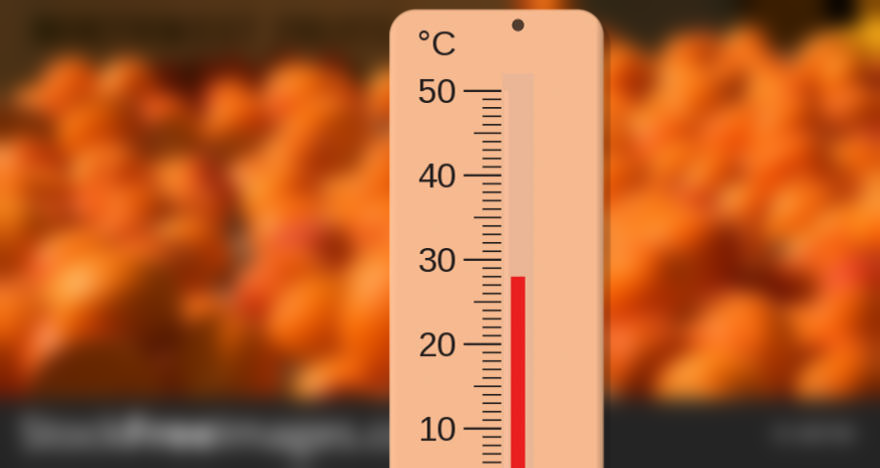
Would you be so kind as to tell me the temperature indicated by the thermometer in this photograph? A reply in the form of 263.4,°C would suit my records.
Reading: 28,°C
